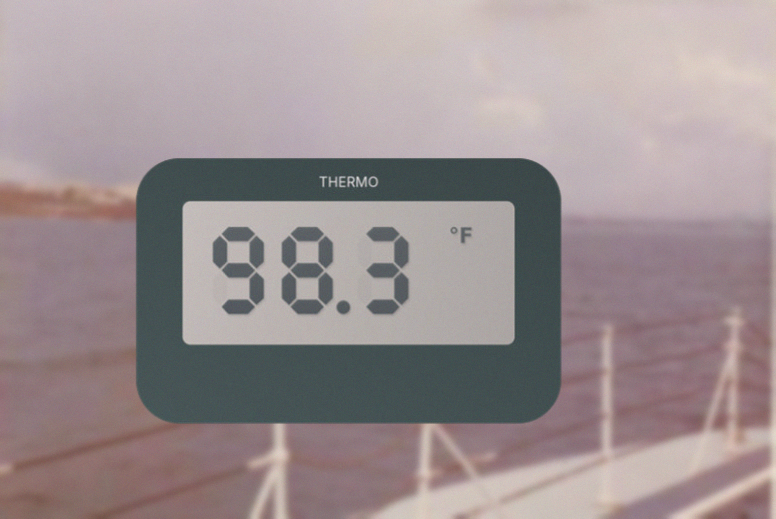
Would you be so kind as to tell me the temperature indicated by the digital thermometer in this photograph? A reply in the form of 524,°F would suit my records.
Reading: 98.3,°F
